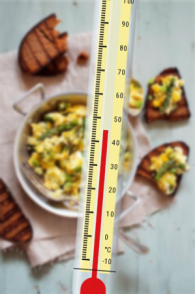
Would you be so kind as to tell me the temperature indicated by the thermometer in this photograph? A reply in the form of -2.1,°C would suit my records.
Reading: 45,°C
